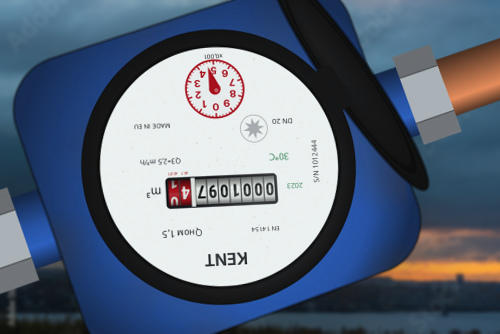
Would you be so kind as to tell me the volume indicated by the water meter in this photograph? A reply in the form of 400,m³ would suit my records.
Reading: 1097.404,m³
